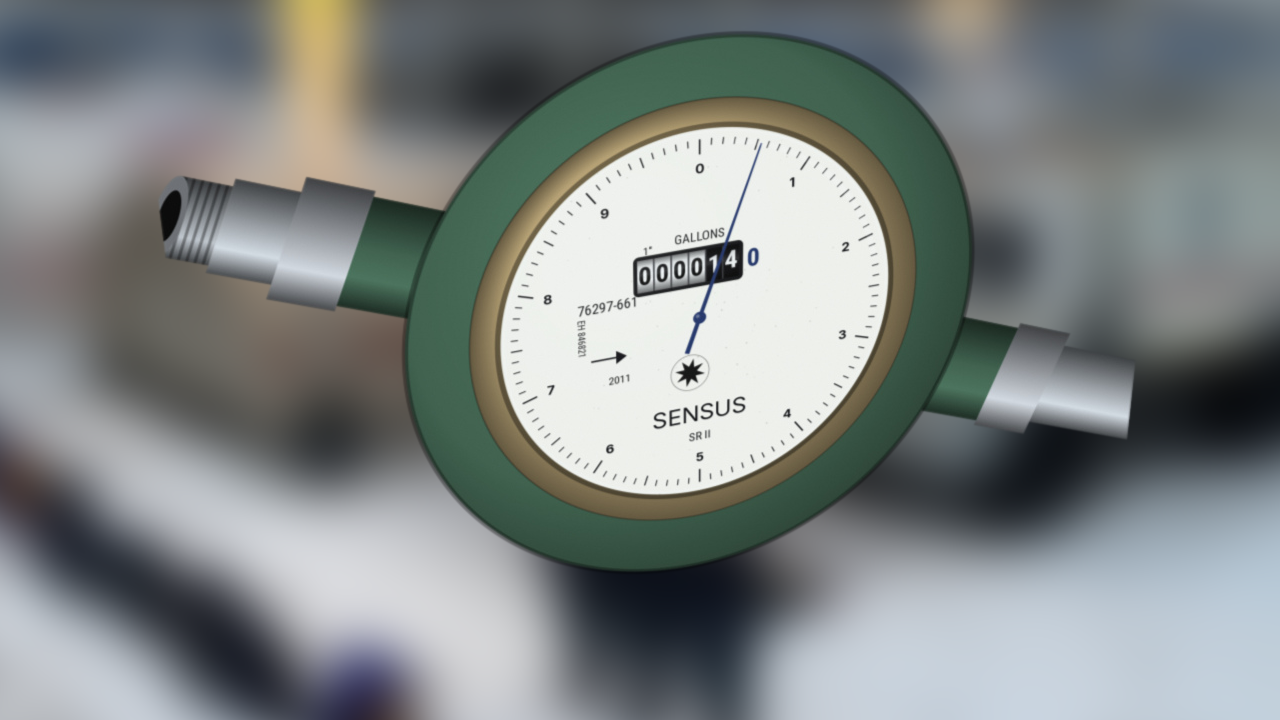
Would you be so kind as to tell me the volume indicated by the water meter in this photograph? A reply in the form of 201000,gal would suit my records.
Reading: 140.5,gal
